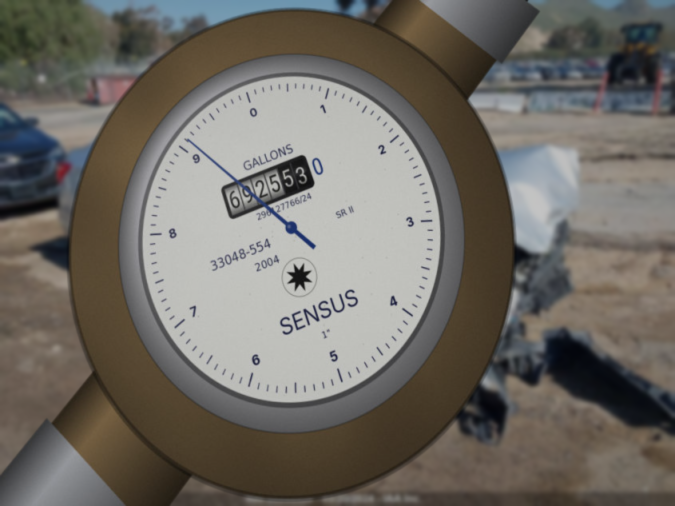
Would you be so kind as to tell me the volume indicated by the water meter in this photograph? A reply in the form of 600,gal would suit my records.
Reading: 6925529.1,gal
